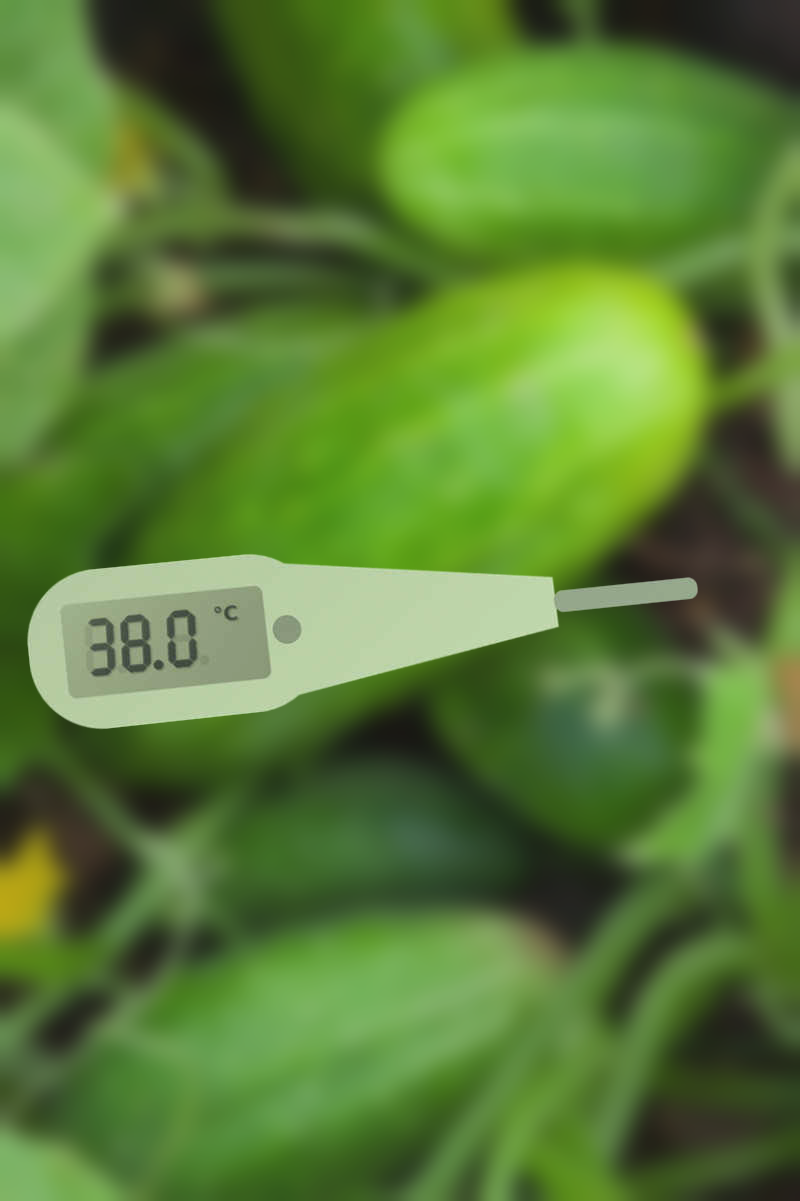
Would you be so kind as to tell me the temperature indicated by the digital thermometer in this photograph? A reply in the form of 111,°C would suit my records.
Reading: 38.0,°C
